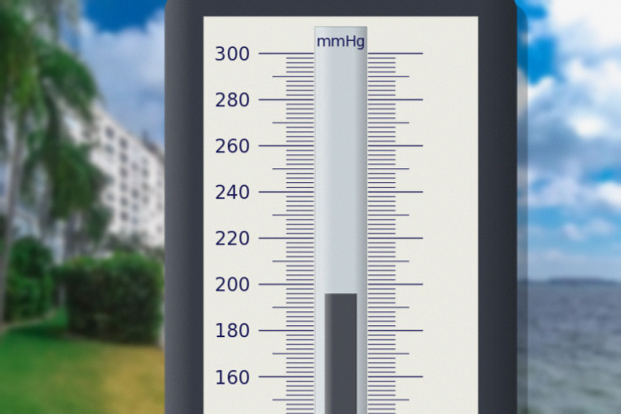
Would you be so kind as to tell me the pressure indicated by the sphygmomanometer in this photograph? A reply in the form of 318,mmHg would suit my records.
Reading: 196,mmHg
